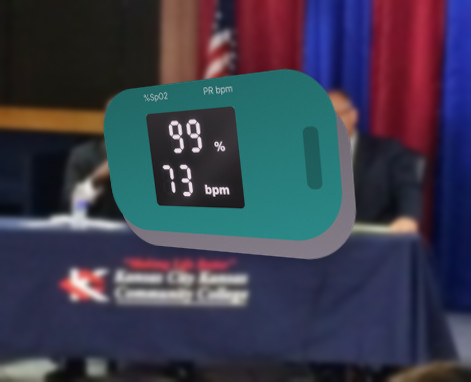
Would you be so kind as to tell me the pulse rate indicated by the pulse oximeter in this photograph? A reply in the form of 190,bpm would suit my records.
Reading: 73,bpm
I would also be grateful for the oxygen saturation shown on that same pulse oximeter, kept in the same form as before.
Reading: 99,%
